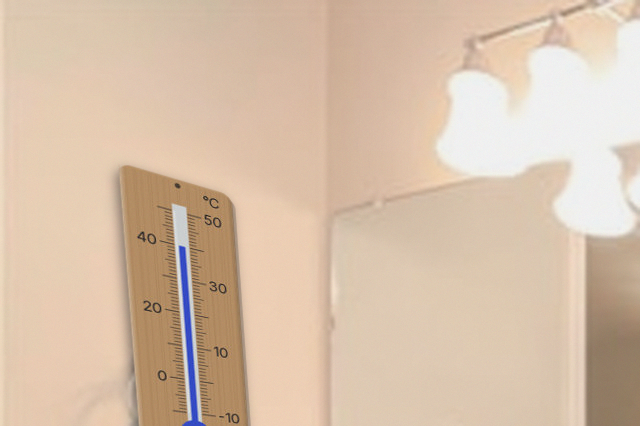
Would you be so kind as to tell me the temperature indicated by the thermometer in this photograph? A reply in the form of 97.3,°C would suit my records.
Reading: 40,°C
